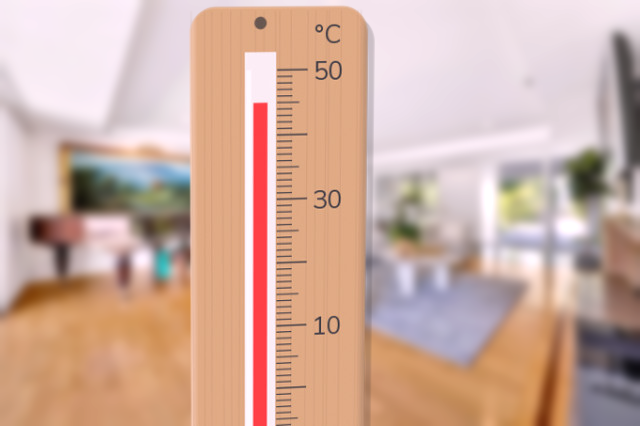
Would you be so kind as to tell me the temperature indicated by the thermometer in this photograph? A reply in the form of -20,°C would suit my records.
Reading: 45,°C
